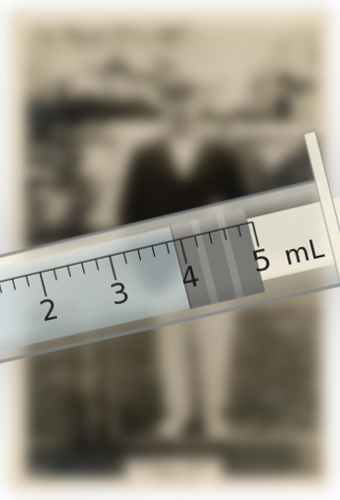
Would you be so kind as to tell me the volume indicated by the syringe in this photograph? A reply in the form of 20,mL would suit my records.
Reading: 3.9,mL
